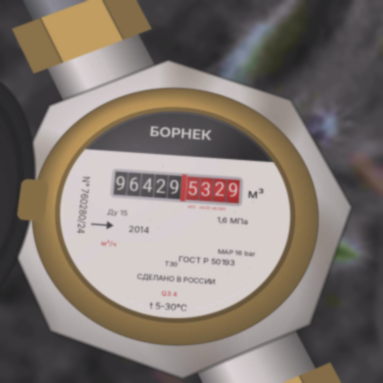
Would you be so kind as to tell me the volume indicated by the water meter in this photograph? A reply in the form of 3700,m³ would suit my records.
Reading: 96429.5329,m³
